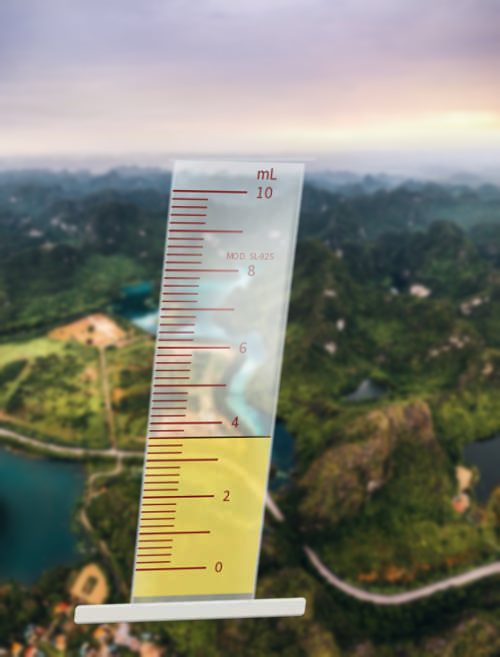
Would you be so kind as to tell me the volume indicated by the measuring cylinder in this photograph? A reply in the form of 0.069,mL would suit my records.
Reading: 3.6,mL
